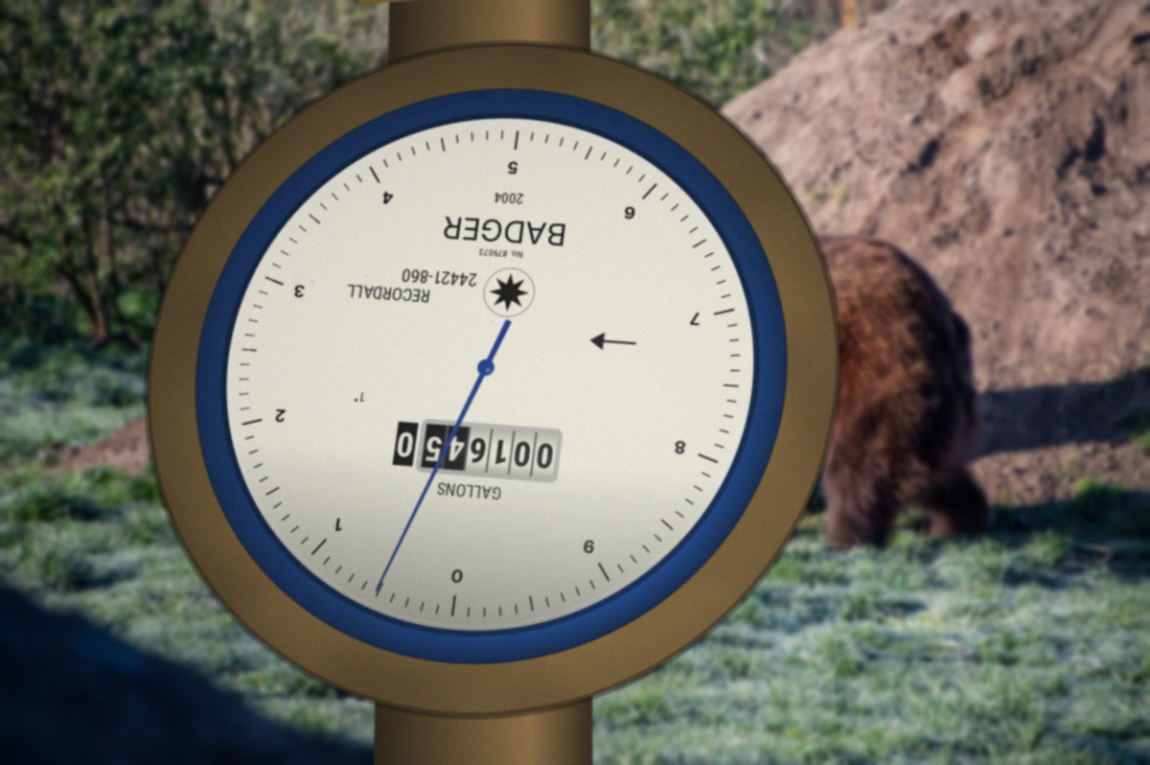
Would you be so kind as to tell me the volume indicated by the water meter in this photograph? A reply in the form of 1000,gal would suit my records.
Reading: 16450.5,gal
